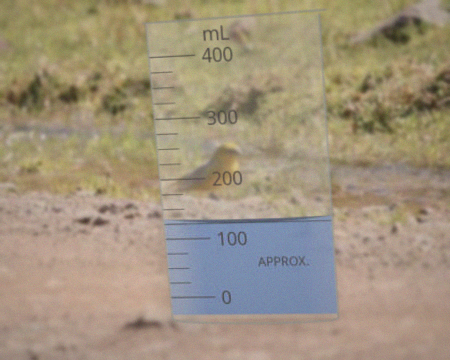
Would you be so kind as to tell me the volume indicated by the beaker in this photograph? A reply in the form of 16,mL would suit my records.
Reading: 125,mL
